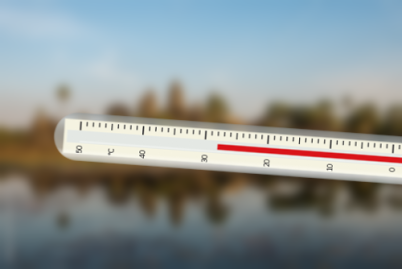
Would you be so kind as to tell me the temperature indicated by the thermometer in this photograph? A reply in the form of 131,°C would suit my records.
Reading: 28,°C
